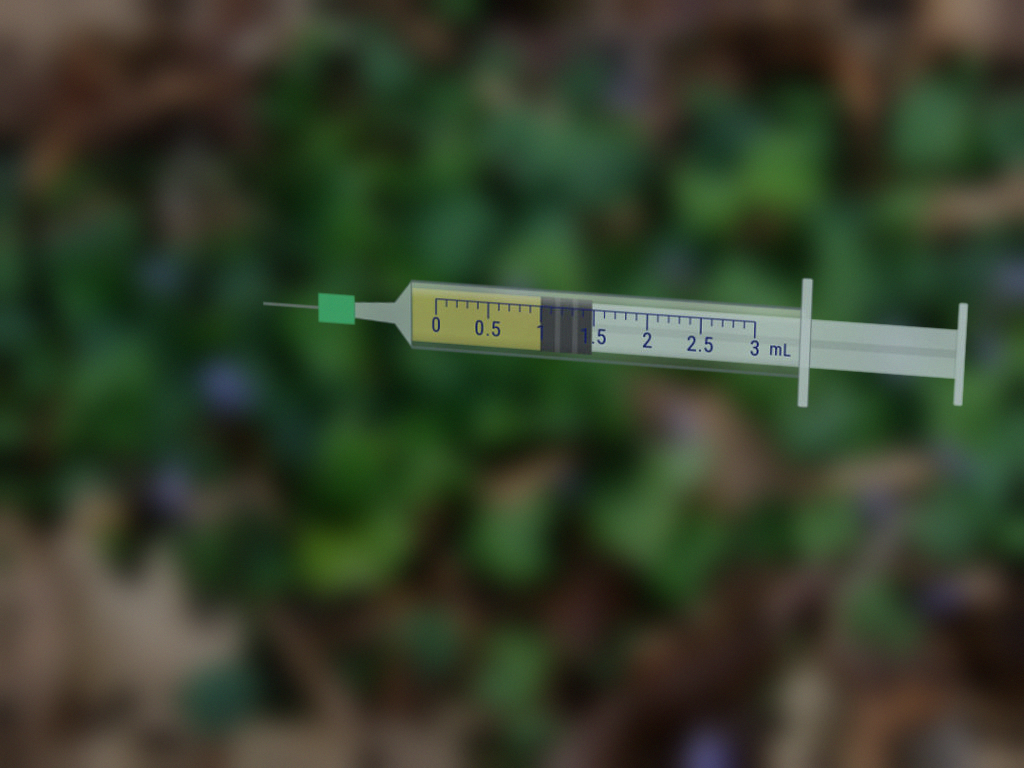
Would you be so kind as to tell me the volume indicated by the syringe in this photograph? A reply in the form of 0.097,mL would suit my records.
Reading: 1,mL
